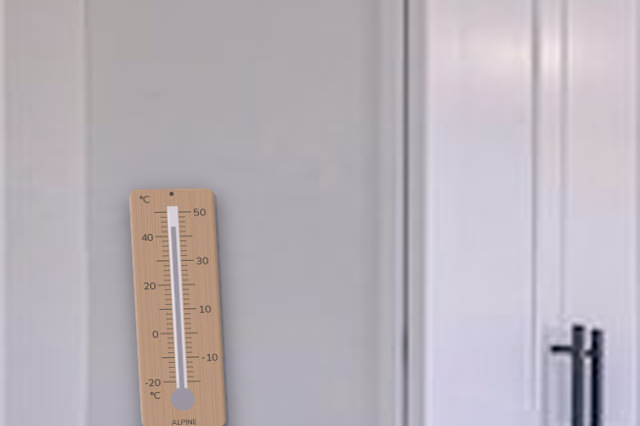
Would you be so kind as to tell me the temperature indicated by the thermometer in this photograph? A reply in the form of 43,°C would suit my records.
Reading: 44,°C
